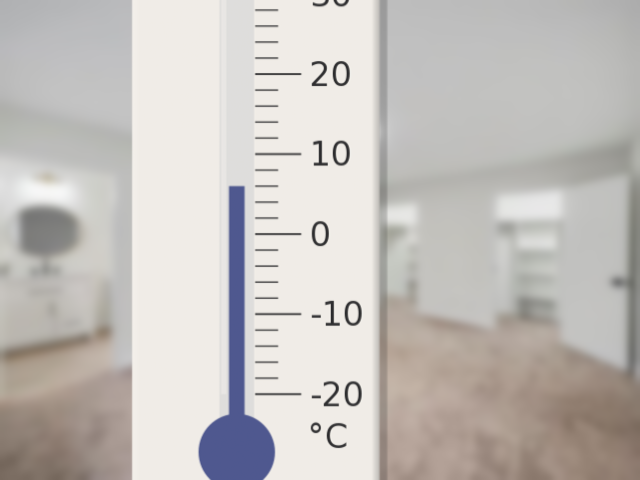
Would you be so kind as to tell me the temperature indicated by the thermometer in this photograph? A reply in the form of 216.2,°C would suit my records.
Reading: 6,°C
